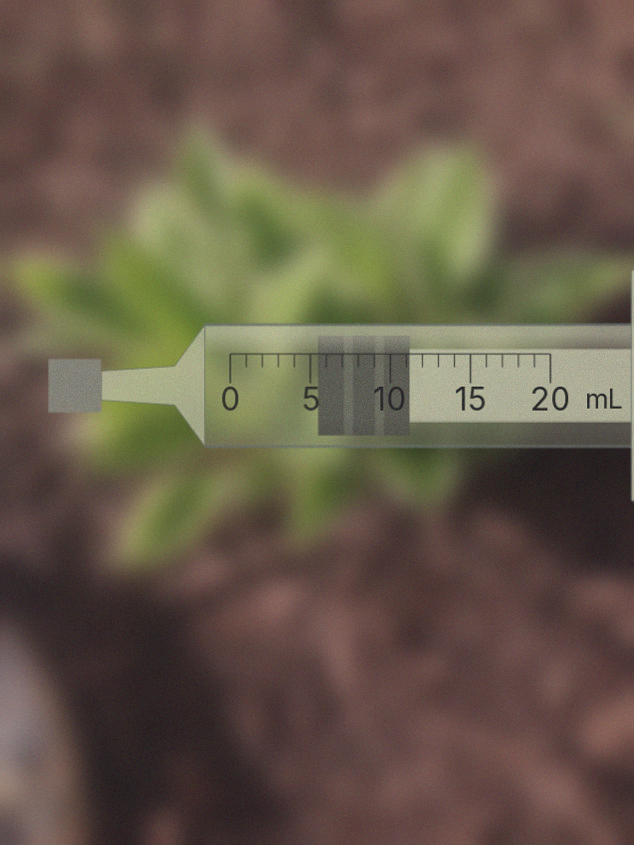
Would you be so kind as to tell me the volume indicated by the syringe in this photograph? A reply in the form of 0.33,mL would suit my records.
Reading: 5.5,mL
